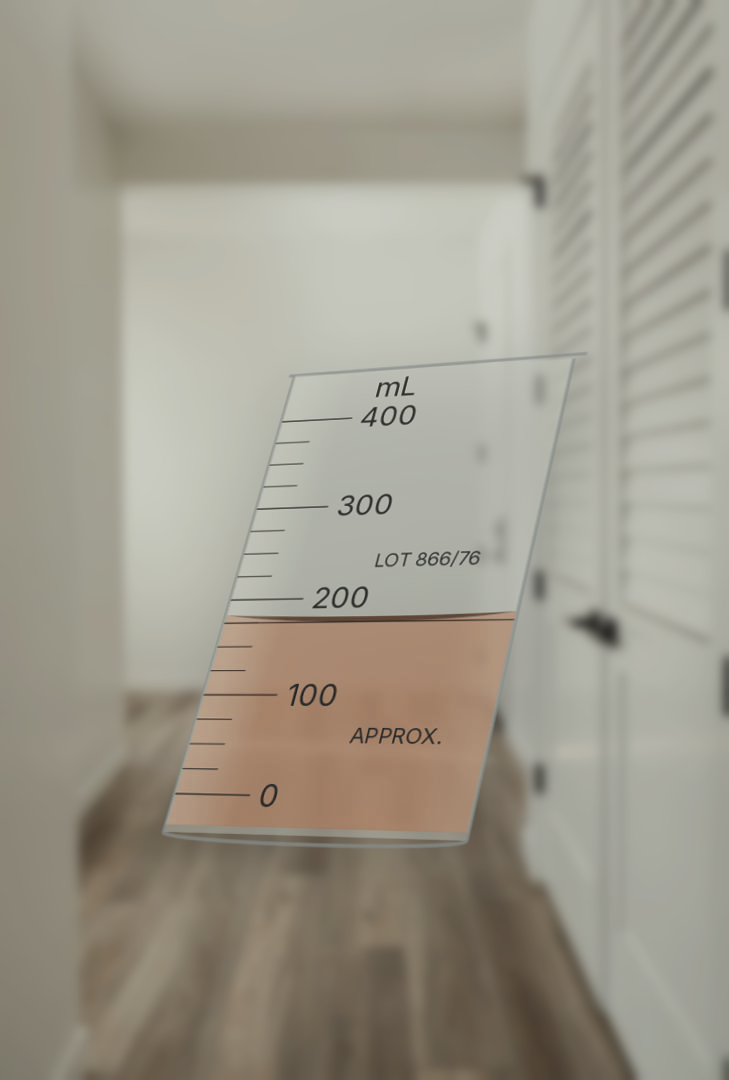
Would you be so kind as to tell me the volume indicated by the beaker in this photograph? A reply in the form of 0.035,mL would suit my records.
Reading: 175,mL
